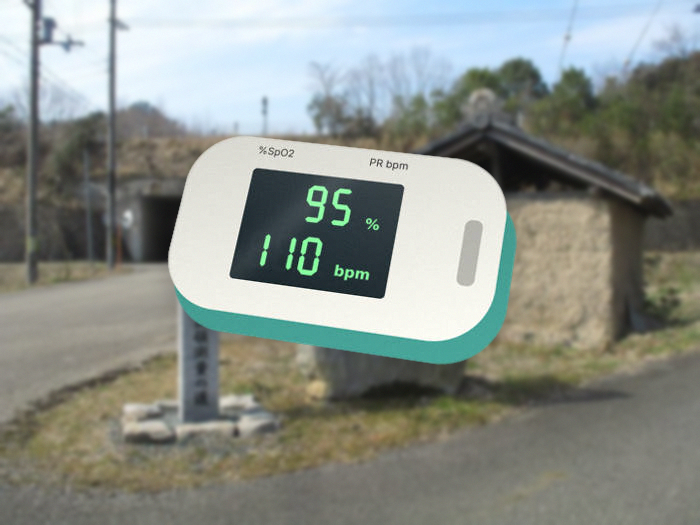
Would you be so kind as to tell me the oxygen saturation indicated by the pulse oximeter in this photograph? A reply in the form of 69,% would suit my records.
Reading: 95,%
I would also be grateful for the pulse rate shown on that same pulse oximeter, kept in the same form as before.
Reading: 110,bpm
